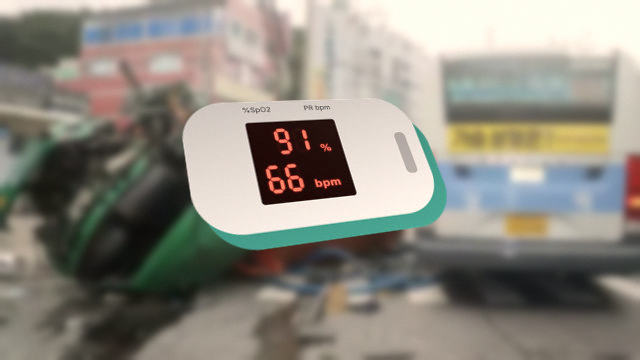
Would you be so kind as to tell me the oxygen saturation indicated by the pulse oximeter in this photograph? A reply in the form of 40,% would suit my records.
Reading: 91,%
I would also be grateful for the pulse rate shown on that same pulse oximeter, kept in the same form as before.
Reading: 66,bpm
